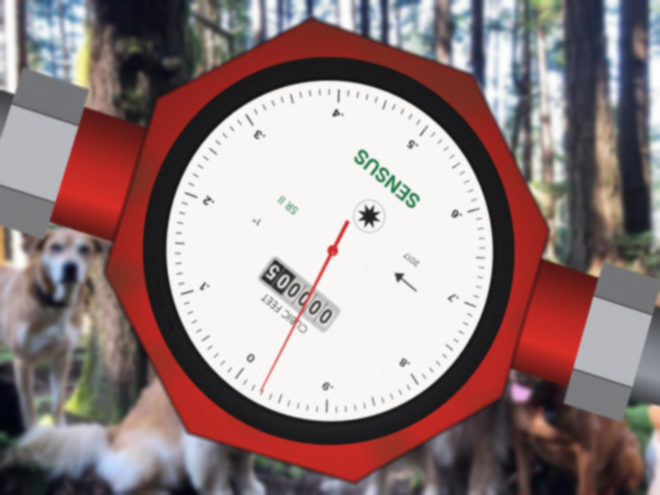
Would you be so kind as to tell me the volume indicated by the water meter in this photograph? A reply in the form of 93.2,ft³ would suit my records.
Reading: 4.97,ft³
